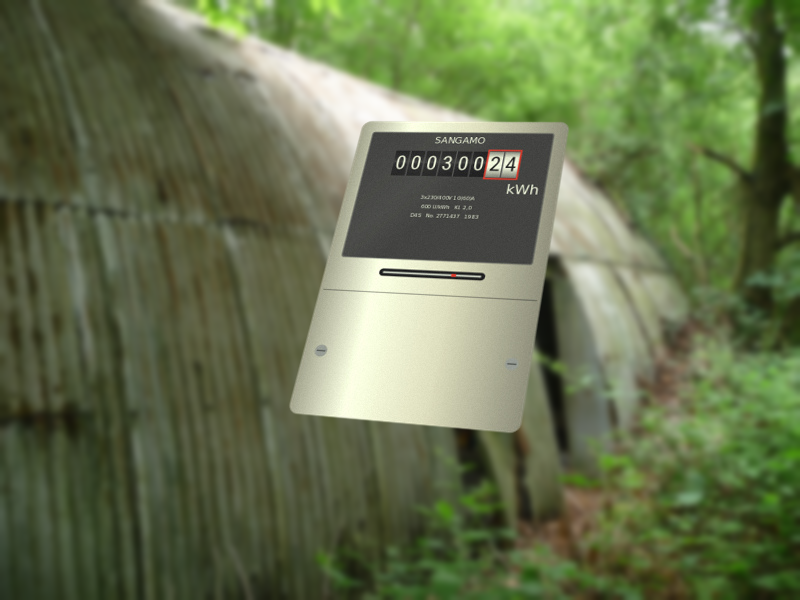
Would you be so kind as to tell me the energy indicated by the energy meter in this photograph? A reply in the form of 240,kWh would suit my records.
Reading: 300.24,kWh
